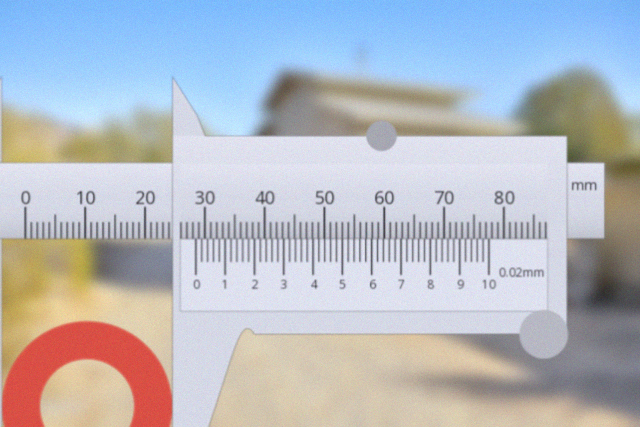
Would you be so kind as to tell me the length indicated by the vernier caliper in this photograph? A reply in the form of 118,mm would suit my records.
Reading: 28.5,mm
